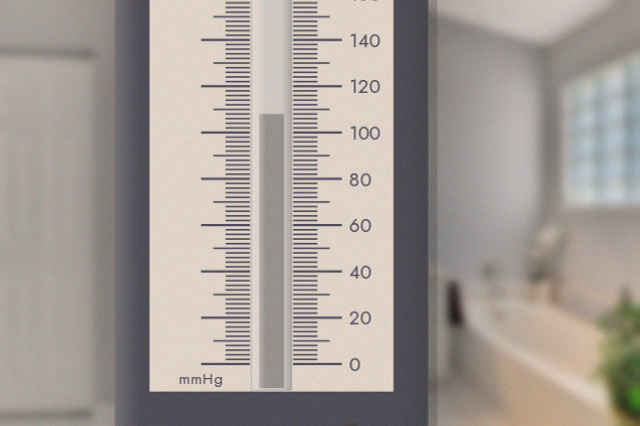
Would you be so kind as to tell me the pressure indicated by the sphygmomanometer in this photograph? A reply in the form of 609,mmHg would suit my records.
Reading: 108,mmHg
